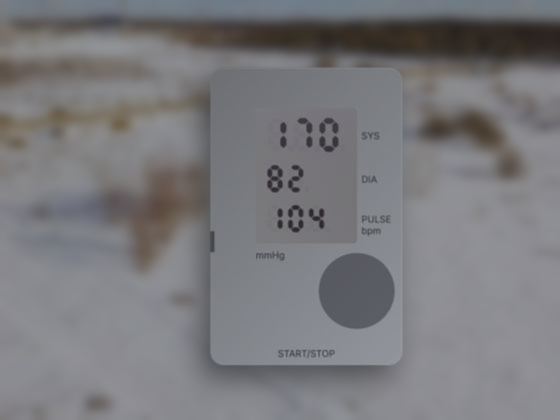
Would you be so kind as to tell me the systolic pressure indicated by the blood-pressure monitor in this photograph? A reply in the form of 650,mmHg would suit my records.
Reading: 170,mmHg
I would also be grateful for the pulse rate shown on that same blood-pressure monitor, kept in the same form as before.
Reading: 104,bpm
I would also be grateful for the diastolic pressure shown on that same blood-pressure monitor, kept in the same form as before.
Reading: 82,mmHg
